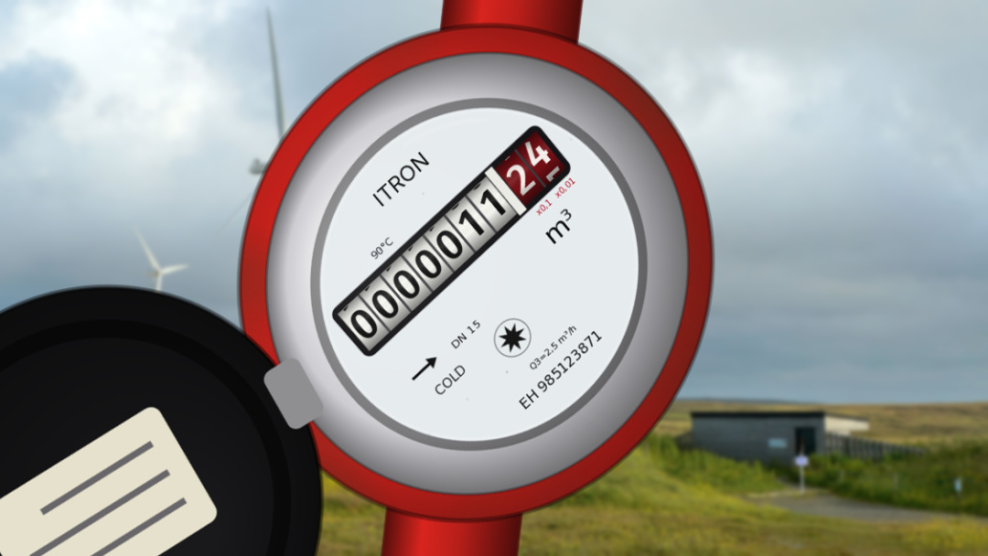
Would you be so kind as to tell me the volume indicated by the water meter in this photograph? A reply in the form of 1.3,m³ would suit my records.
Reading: 11.24,m³
